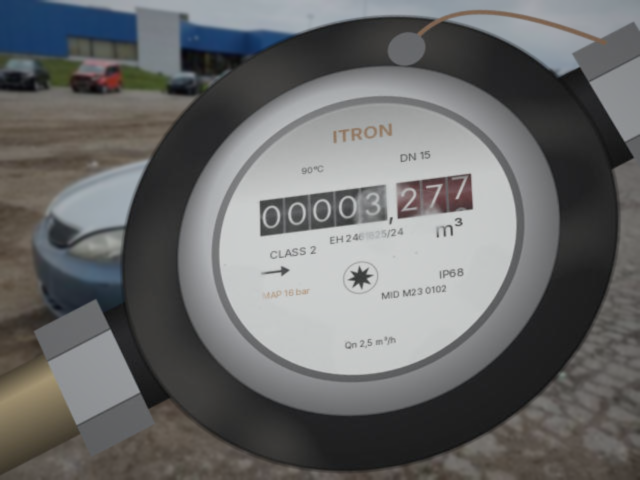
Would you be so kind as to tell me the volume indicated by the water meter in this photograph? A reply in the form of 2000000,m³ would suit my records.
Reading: 3.277,m³
